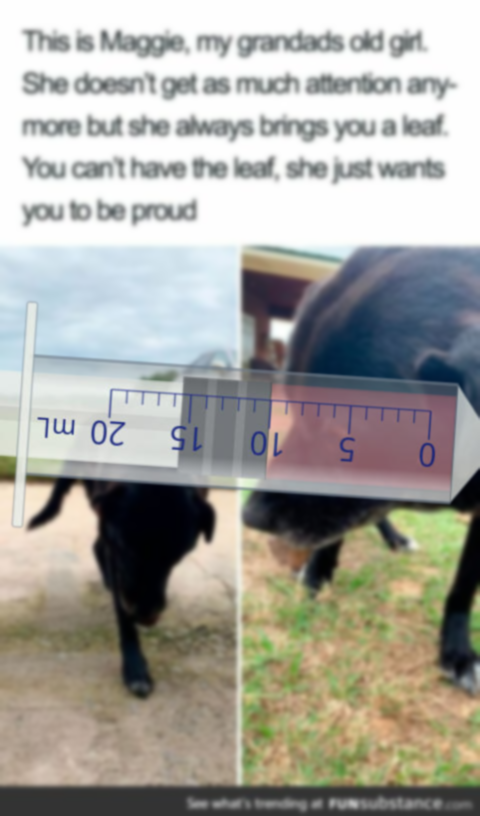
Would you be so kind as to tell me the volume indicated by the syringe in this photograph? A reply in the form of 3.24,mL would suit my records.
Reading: 10,mL
